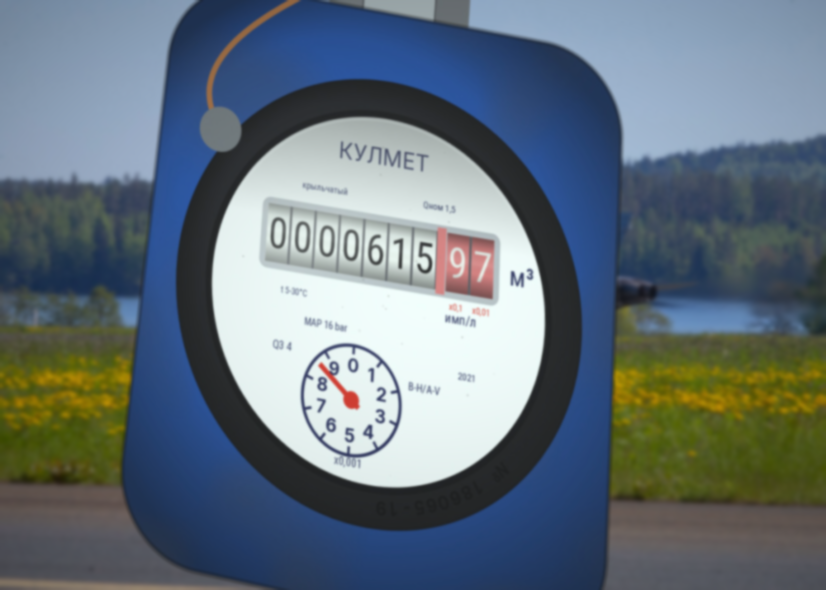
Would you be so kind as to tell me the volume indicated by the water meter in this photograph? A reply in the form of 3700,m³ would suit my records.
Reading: 615.978,m³
